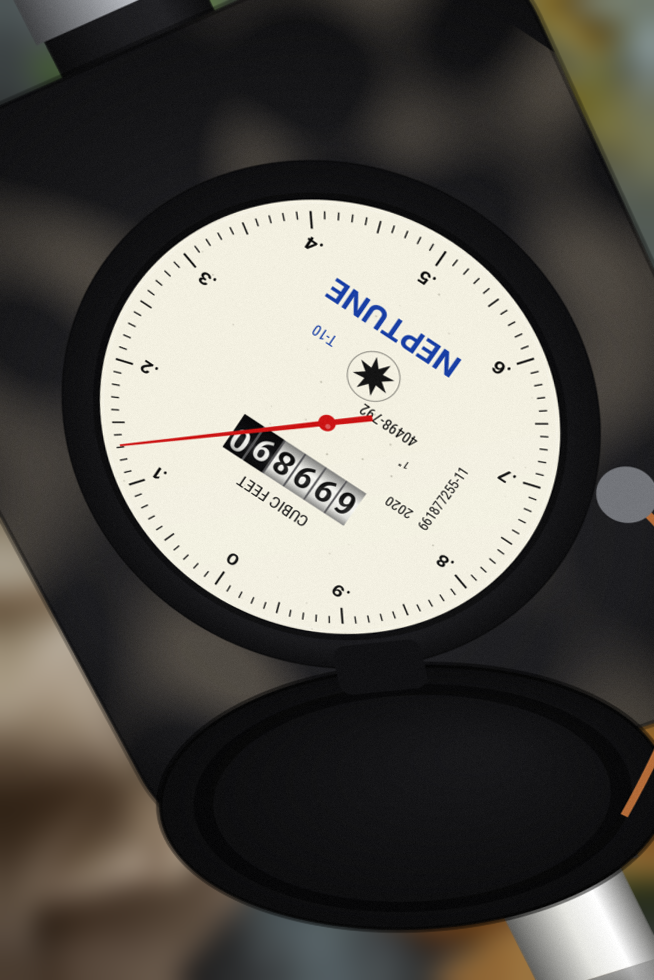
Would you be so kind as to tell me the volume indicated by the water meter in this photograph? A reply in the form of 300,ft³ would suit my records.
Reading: 699890.13,ft³
